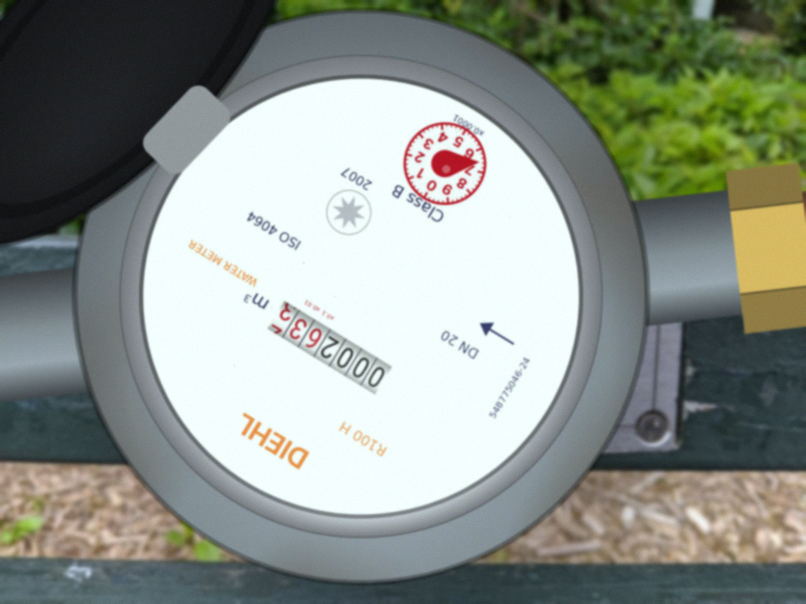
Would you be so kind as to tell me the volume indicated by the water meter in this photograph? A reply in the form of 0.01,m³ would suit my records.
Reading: 2.6326,m³
